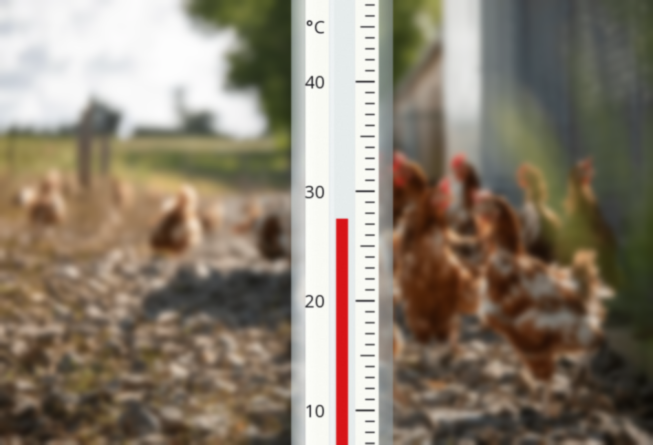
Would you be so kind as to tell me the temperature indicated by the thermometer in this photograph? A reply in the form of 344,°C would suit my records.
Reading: 27.5,°C
